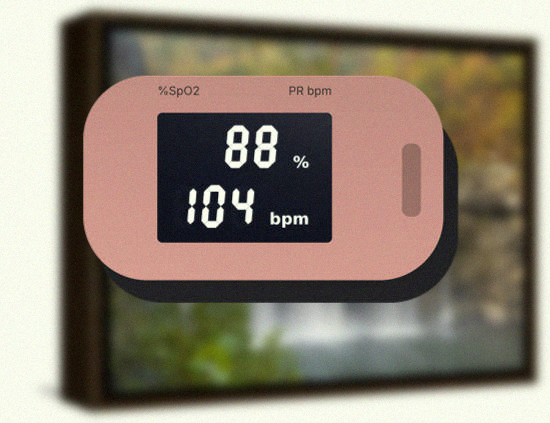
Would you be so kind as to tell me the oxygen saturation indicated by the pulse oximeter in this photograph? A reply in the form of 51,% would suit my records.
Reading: 88,%
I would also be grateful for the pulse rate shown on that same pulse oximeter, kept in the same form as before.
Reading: 104,bpm
